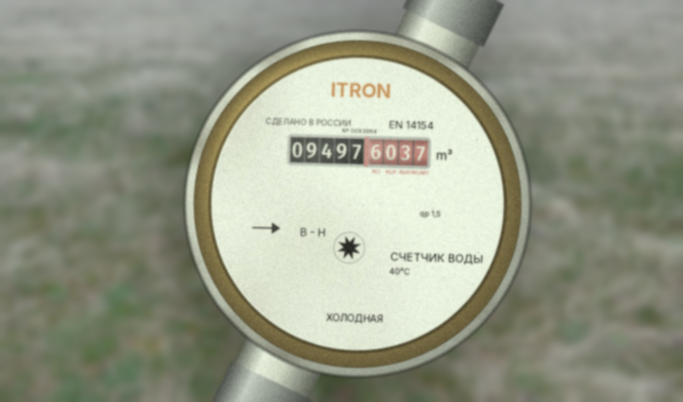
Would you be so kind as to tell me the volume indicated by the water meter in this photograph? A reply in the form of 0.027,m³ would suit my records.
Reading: 9497.6037,m³
